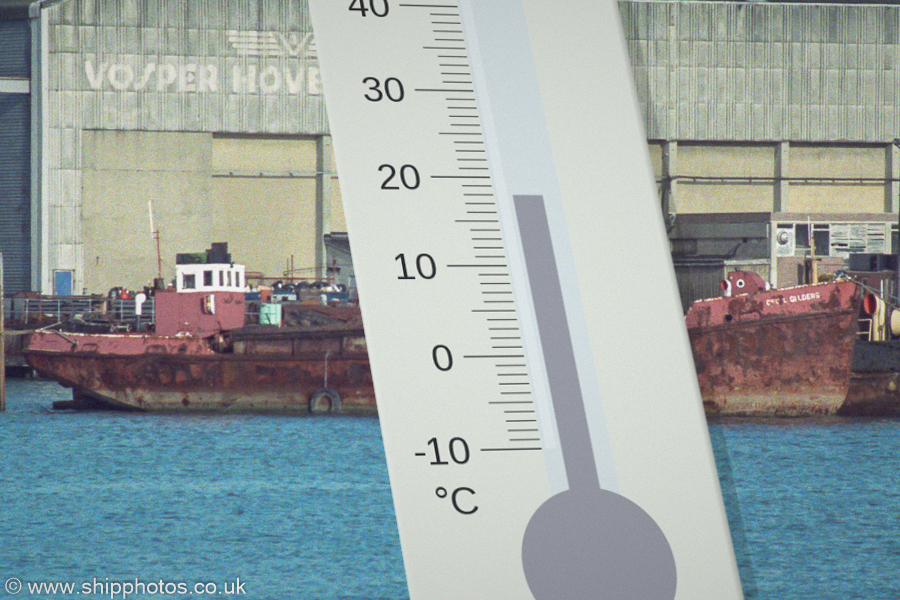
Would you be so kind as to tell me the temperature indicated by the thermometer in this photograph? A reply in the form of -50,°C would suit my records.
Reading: 18,°C
